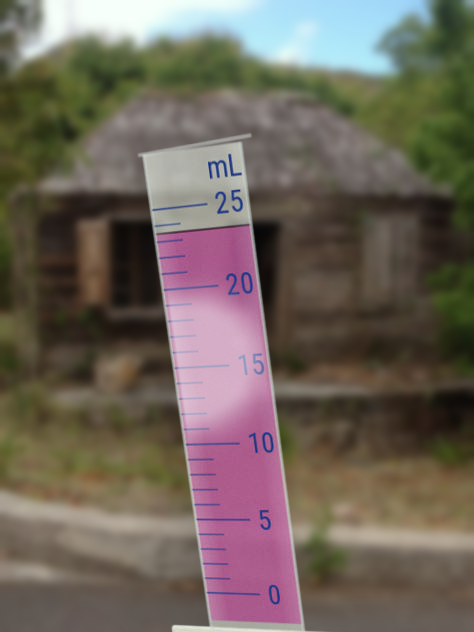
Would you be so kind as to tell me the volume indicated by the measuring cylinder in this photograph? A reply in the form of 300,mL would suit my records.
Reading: 23.5,mL
